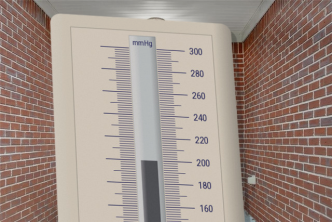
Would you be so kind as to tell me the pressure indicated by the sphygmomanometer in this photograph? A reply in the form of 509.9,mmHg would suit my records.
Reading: 200,mmHg
